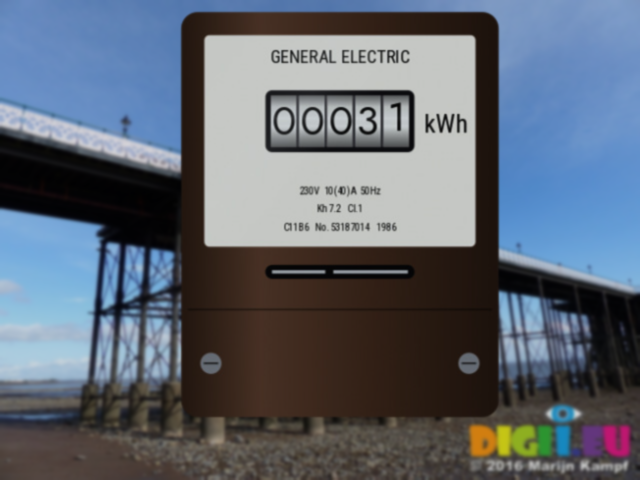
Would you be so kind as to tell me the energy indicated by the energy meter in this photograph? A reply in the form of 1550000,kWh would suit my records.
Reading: 31,kWh
